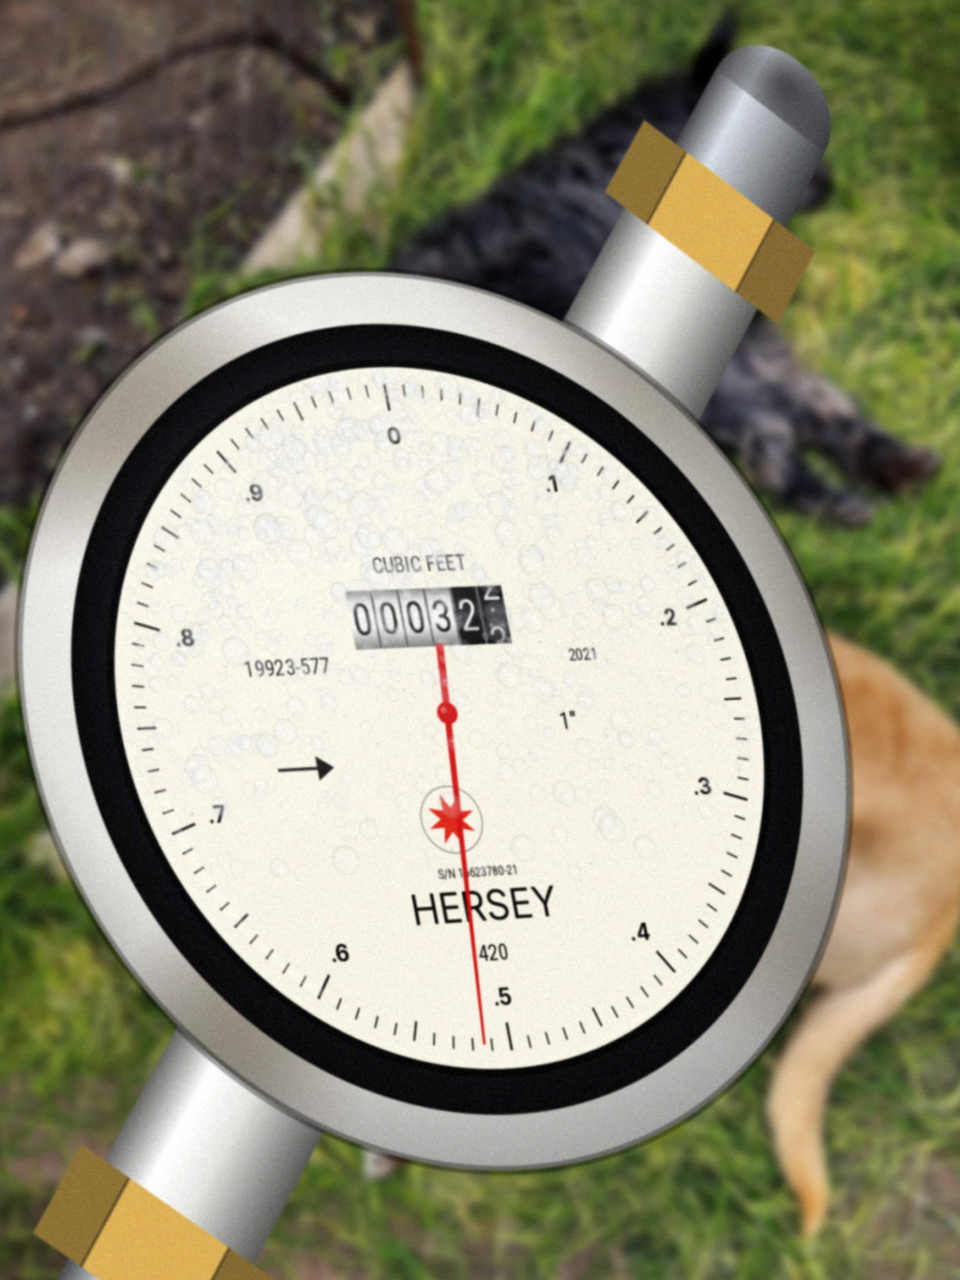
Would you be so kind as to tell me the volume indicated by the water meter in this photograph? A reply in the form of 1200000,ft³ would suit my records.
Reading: 322.51,ft³
